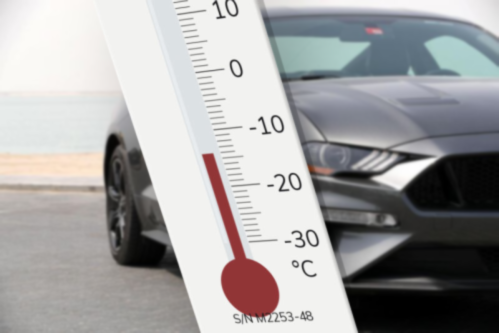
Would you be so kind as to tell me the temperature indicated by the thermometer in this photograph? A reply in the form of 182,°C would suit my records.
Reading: -14,°C
